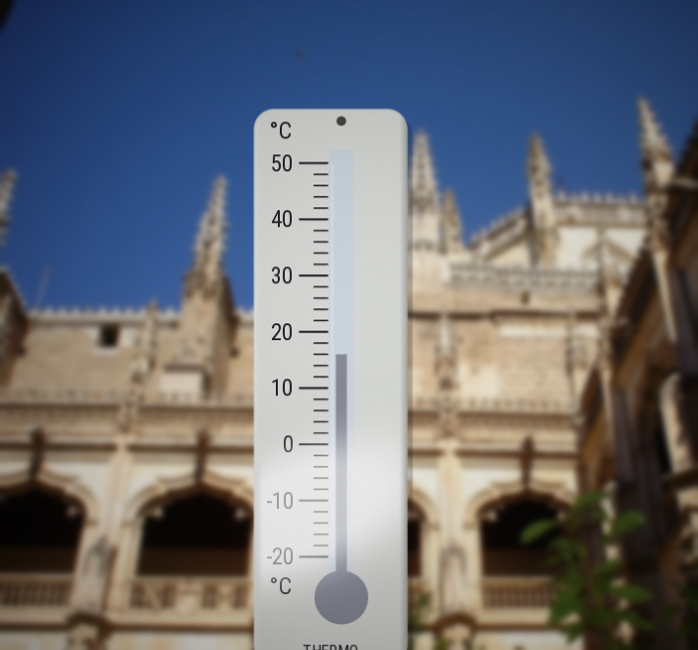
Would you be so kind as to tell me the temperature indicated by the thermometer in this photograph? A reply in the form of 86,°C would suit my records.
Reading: 16,°C
